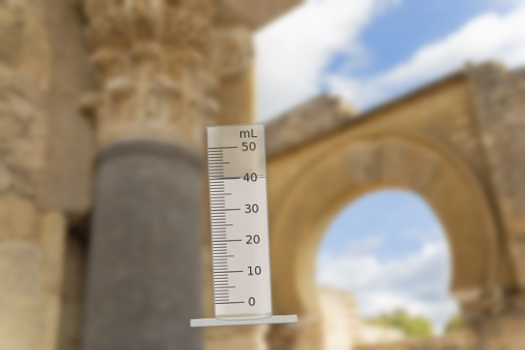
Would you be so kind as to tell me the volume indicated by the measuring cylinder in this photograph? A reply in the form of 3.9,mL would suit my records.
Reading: 40,mL
